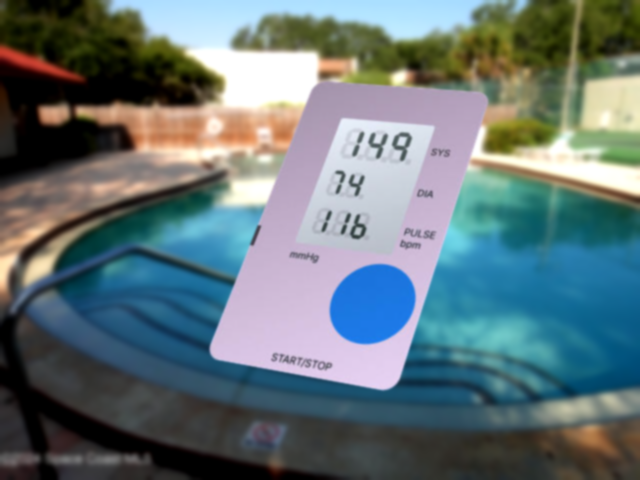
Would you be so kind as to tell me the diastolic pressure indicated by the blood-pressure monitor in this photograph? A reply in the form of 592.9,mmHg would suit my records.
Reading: 74,mmHg
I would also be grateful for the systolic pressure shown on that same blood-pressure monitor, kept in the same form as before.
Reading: 149,mmHg
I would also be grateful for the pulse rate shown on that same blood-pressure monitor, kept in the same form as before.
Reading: 116,bpm
